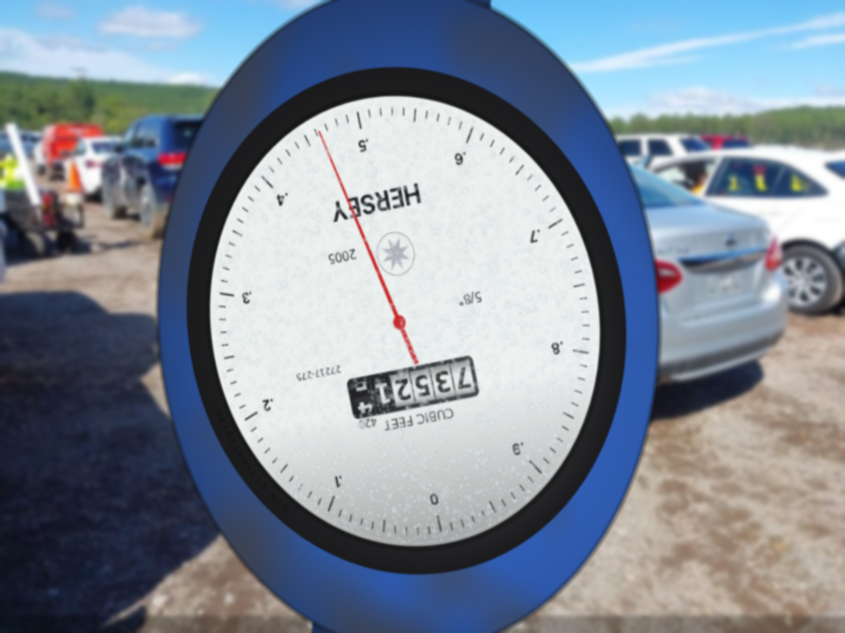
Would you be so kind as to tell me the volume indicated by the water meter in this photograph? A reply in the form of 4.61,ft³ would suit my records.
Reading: 735214.46,ft³
